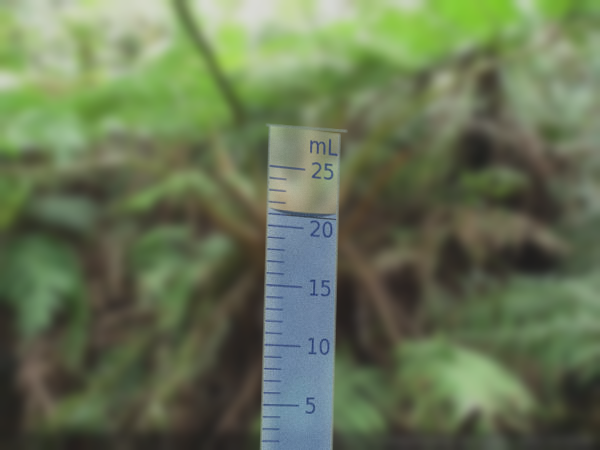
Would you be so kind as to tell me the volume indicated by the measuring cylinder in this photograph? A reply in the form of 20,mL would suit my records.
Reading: 21,mL
